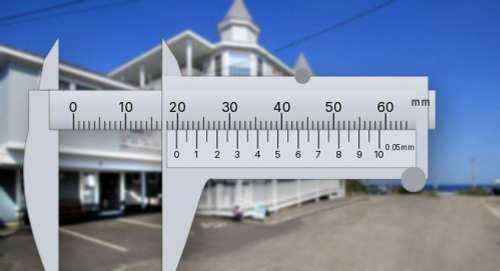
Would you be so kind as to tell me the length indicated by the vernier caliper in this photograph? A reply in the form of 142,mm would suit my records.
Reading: 19.8,mm
